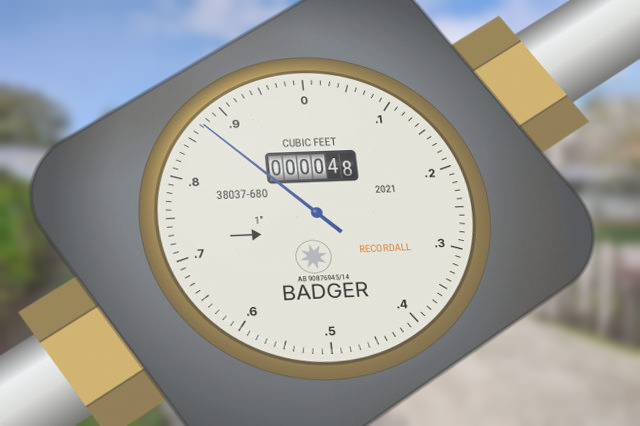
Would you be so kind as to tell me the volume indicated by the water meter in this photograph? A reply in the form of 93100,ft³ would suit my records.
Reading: 47.87,ft³
